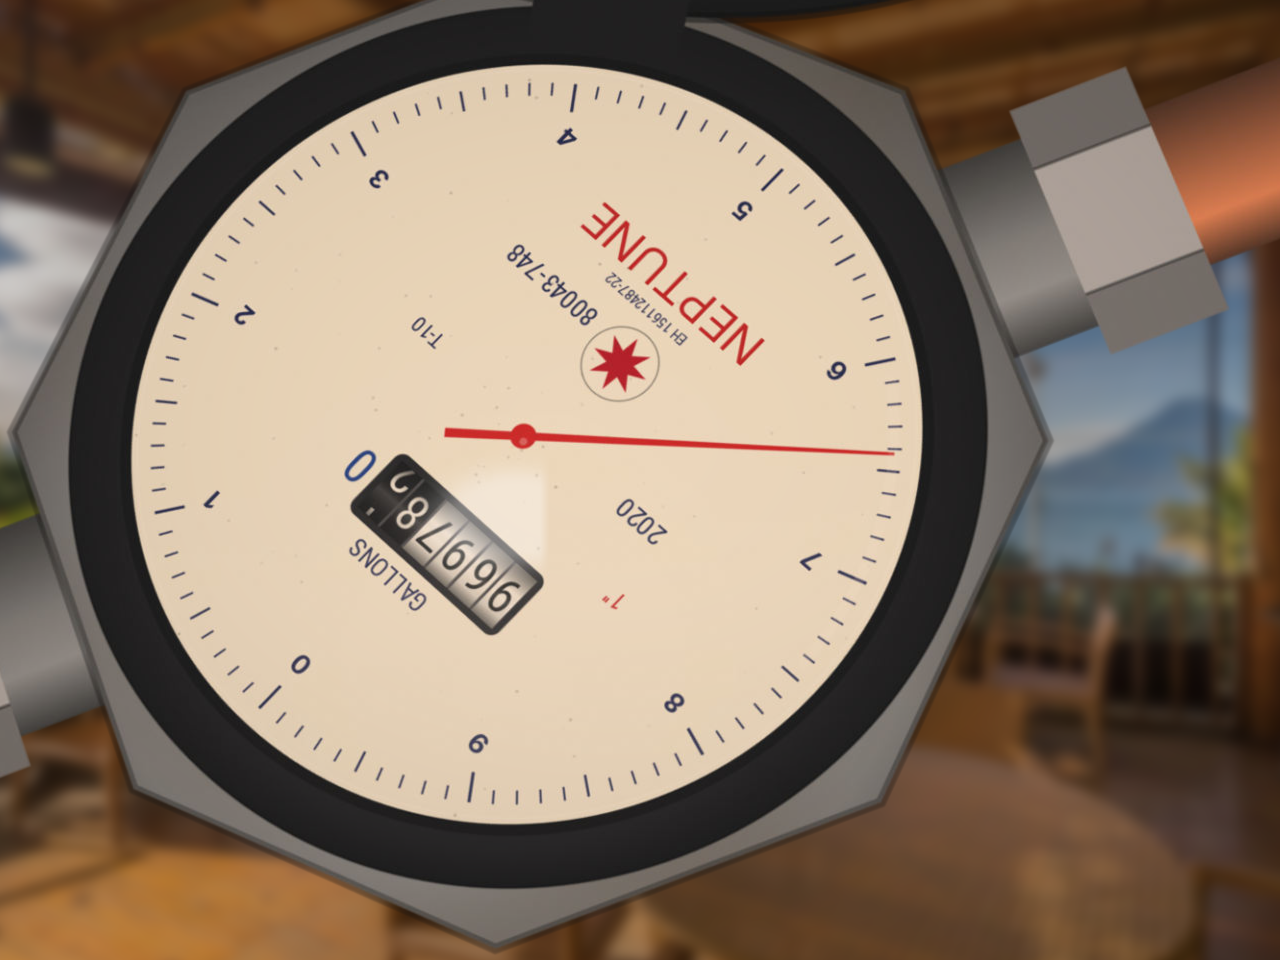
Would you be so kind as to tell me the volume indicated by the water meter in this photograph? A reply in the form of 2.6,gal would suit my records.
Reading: 9697816.4,gal
